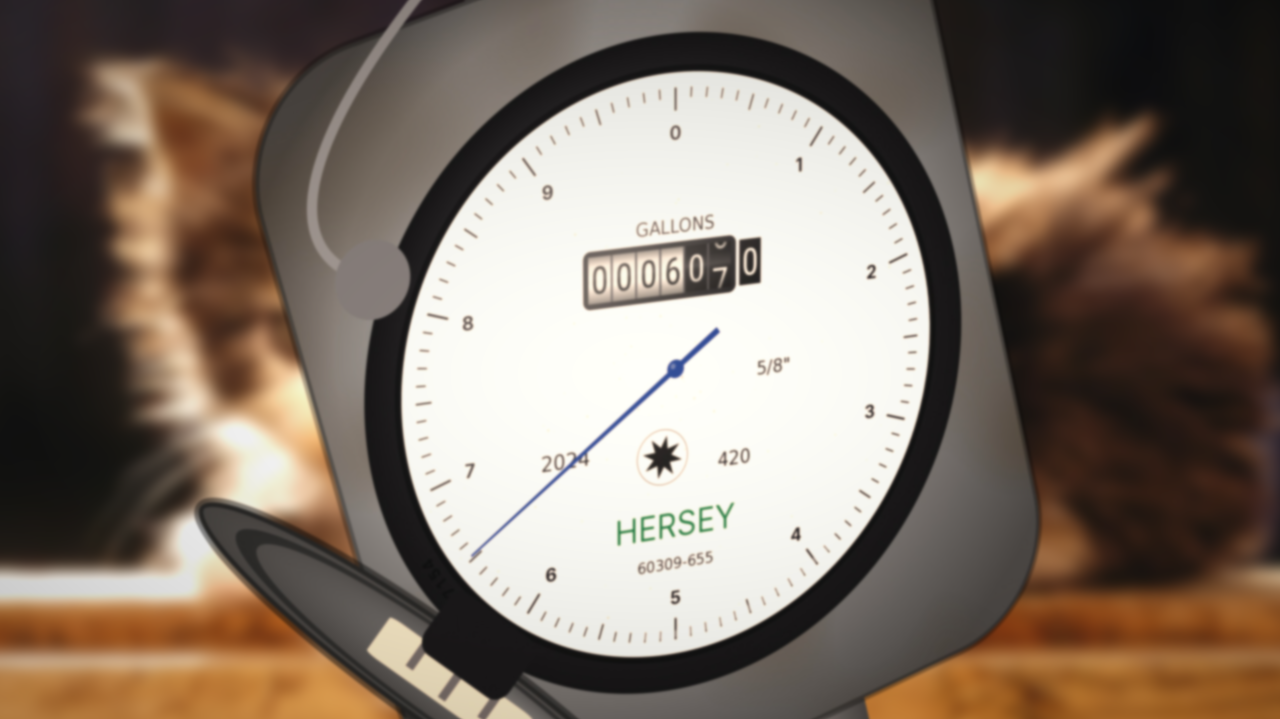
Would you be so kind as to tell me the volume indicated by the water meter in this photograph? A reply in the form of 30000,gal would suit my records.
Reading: 6066.5,gal
